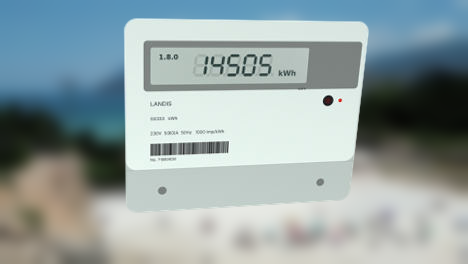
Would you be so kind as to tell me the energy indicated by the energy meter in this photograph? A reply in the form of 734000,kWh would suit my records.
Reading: 14505,kWh
